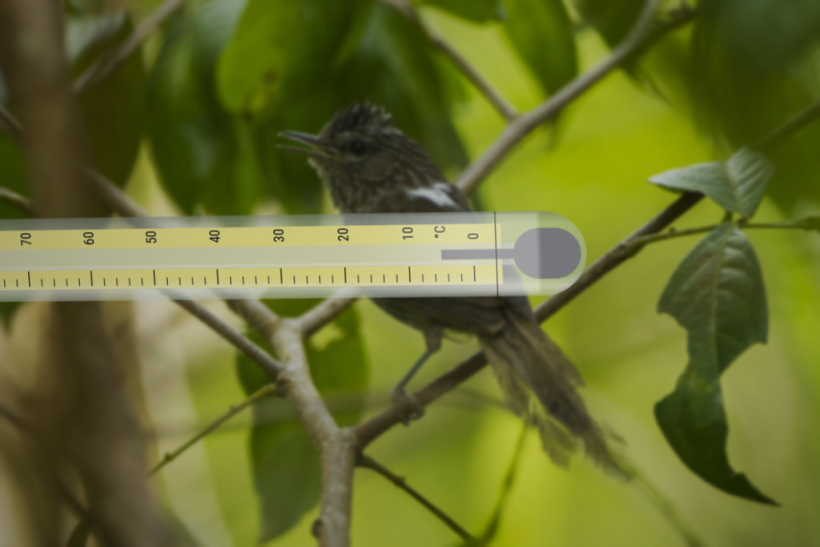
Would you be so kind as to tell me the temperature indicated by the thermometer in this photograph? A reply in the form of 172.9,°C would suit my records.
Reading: 5,°C
